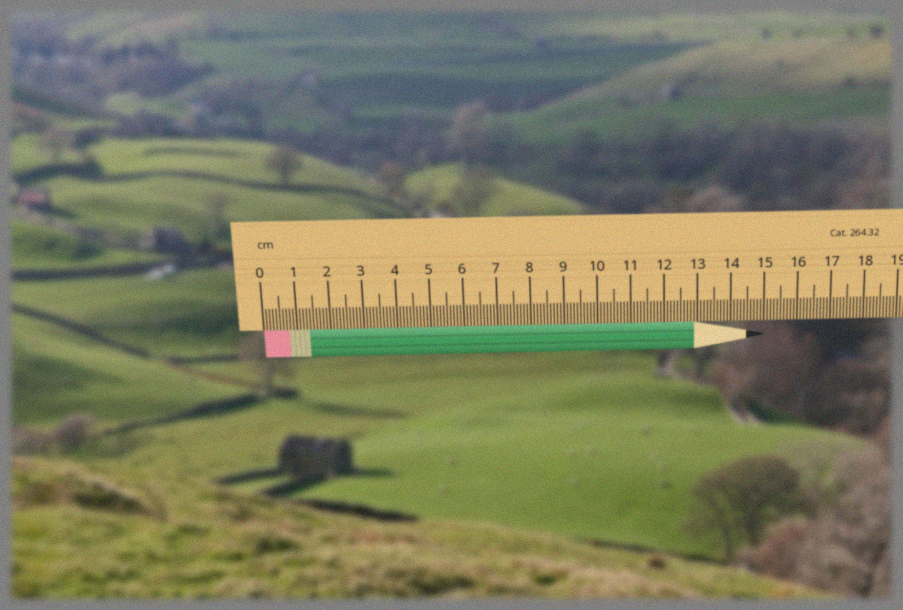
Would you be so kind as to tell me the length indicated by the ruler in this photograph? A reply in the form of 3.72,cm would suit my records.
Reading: 15,cm
